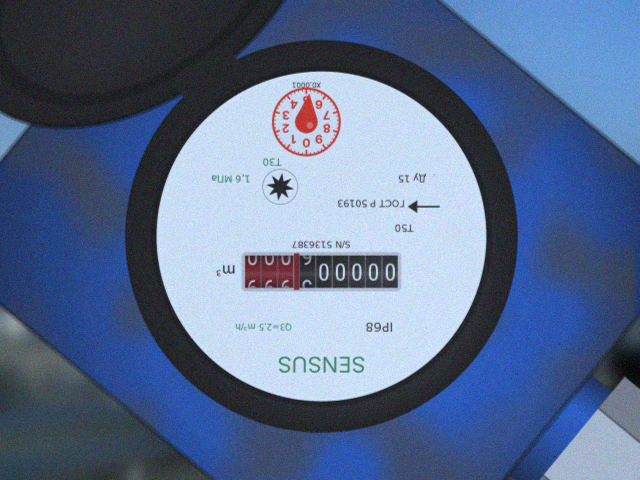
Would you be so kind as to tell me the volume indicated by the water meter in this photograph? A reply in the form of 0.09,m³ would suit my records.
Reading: 5.9995,m³
